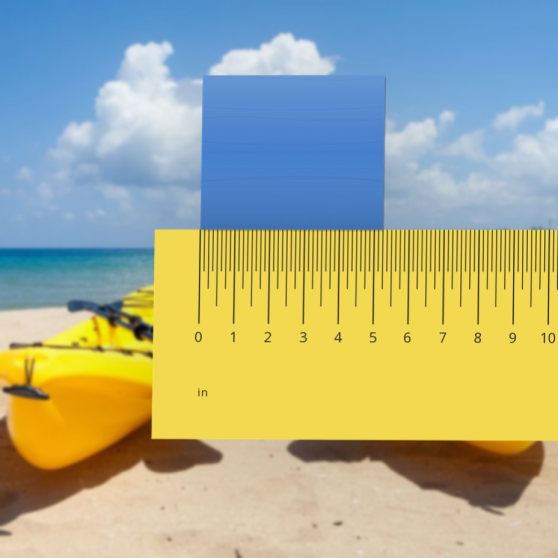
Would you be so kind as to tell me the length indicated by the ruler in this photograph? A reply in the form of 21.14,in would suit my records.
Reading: 5.25,in
